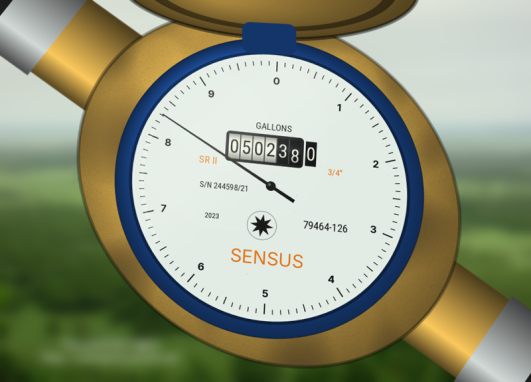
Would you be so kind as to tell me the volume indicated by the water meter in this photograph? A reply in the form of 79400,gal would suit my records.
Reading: 502378.3,gal
